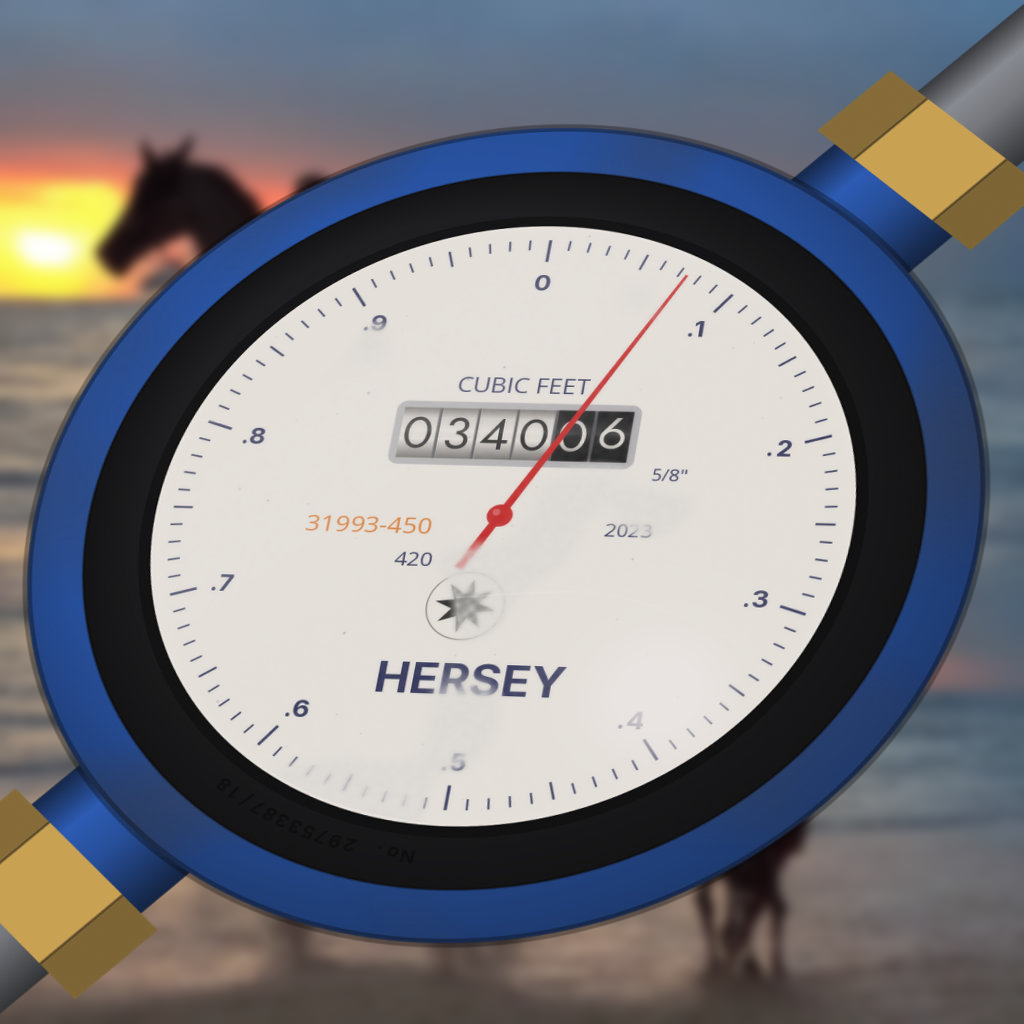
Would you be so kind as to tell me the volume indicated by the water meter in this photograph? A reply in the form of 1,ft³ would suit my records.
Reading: 34006.07,ft³
